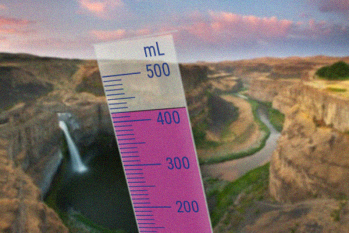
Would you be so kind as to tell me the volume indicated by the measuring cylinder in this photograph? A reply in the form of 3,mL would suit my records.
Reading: 420,mL
